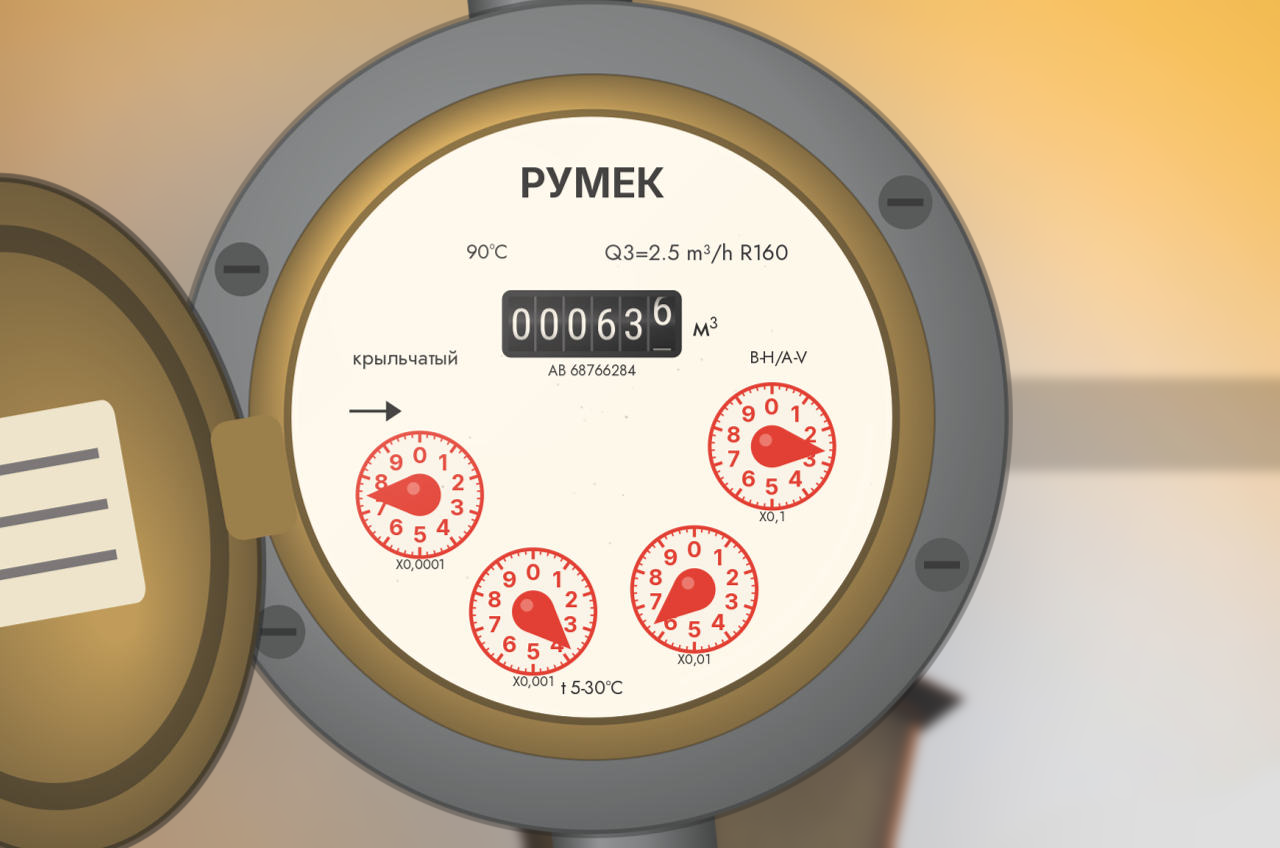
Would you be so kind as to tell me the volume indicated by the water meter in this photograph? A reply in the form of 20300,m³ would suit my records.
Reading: 636.2637,m³
